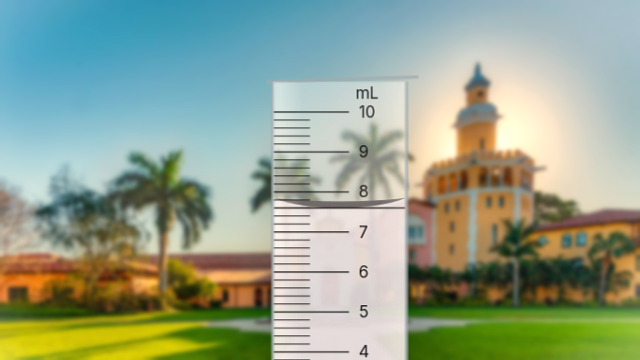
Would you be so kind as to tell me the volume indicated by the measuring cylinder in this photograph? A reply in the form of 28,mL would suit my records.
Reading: 7.6,mL
